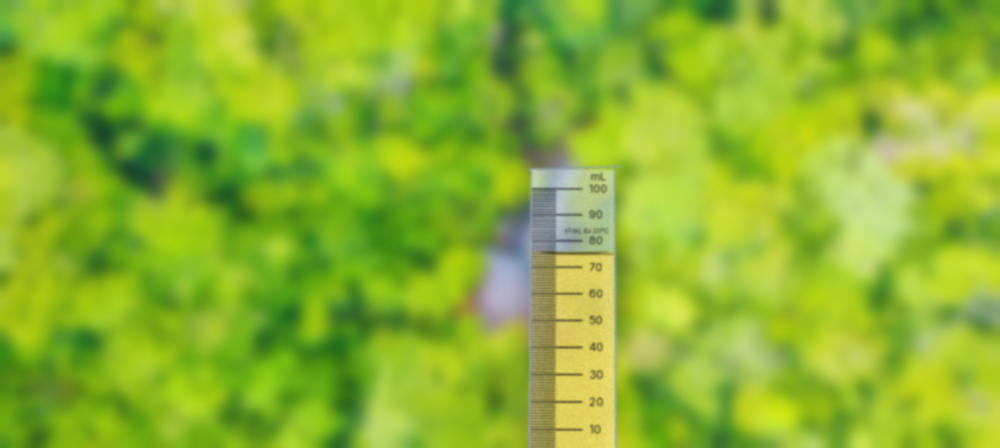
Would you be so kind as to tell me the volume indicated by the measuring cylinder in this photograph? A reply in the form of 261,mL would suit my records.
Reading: 75,mL
